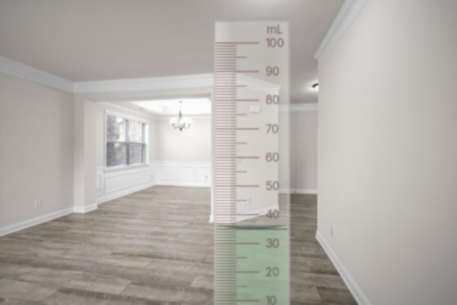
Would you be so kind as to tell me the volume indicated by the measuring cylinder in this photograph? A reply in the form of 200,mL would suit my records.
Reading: 35,mL
